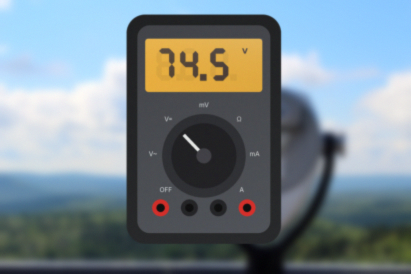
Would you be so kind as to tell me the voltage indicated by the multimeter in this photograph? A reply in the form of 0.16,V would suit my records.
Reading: 74.5,V
